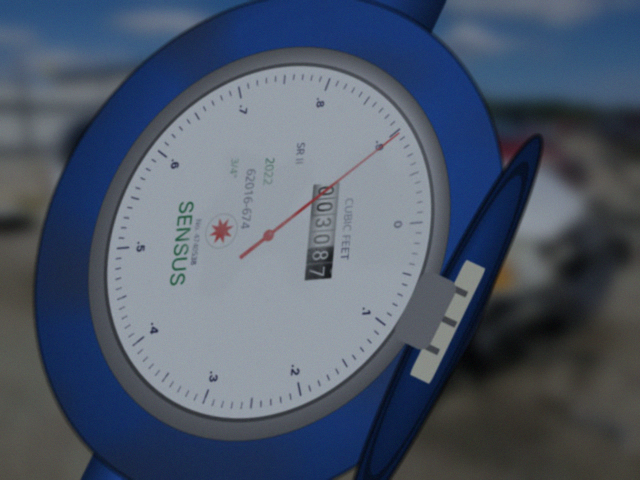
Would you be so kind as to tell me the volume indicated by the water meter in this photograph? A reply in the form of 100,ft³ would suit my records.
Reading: 3086.90,ft³
